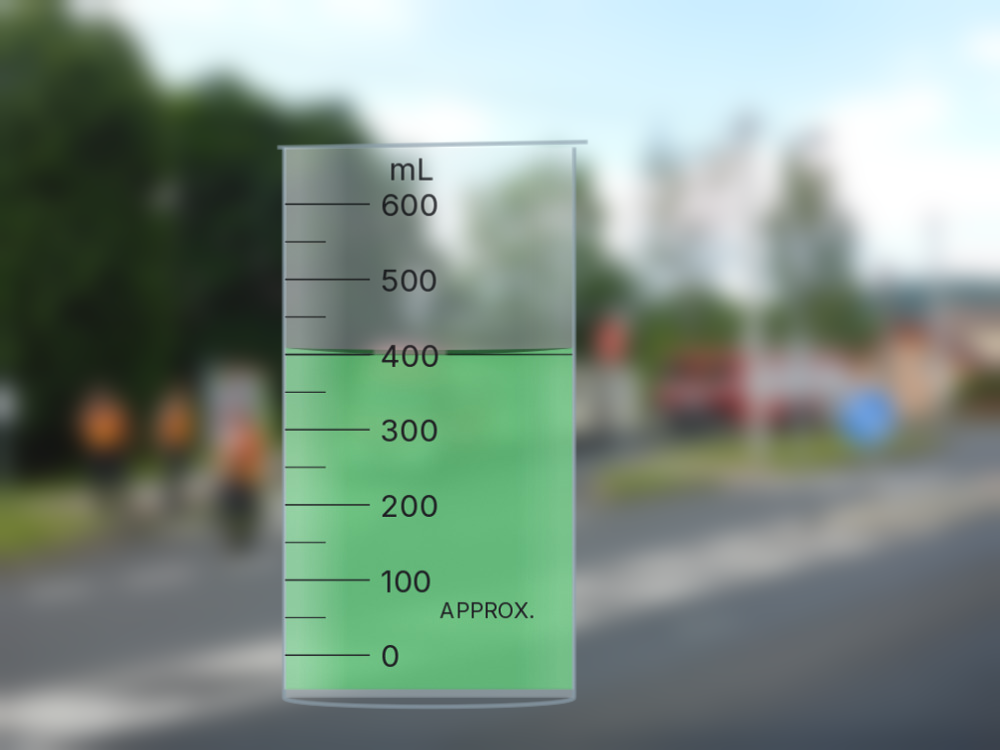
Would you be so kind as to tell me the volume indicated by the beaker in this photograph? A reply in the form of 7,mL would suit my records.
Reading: 400,mL
